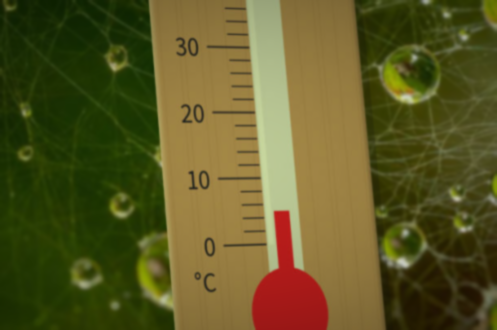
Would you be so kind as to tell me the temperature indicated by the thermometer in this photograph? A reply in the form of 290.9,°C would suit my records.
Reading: 5,°C
